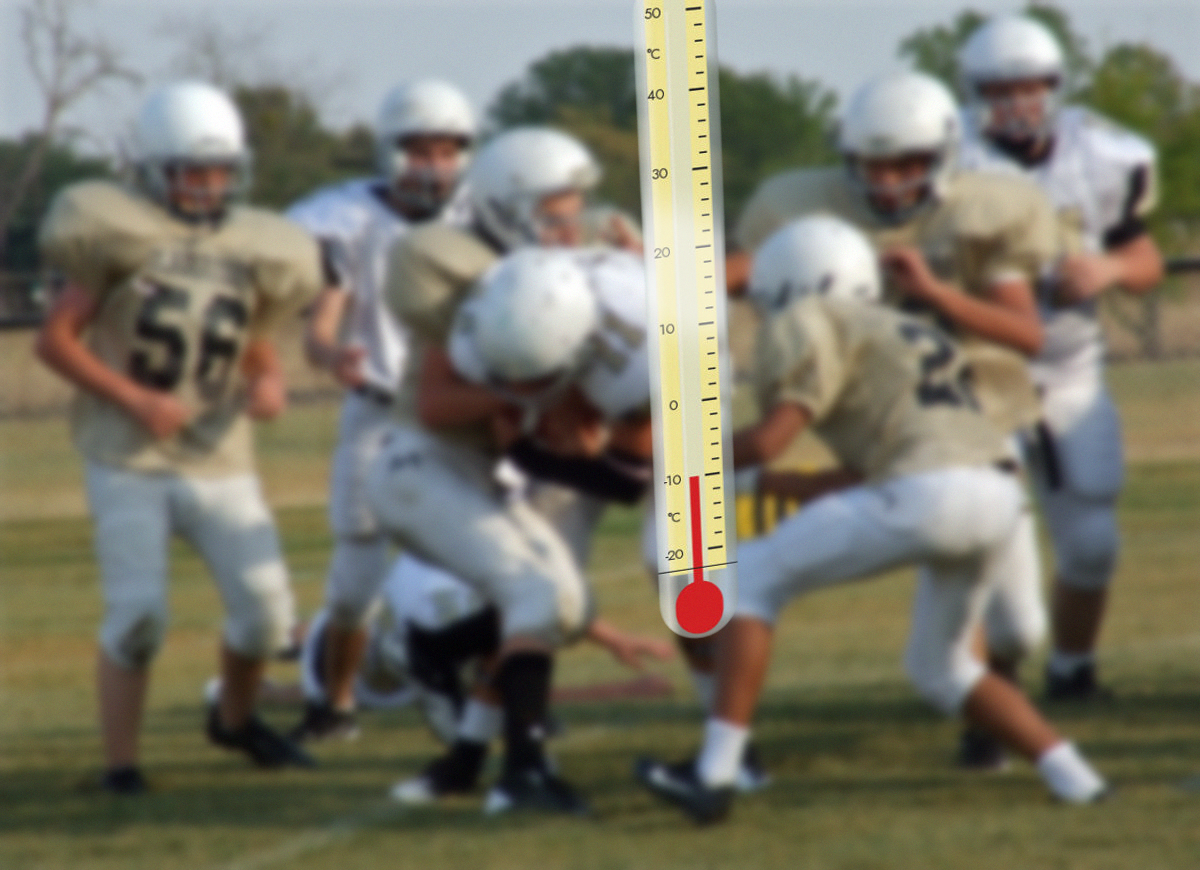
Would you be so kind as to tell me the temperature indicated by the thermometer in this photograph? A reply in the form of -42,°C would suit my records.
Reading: -10,°C
